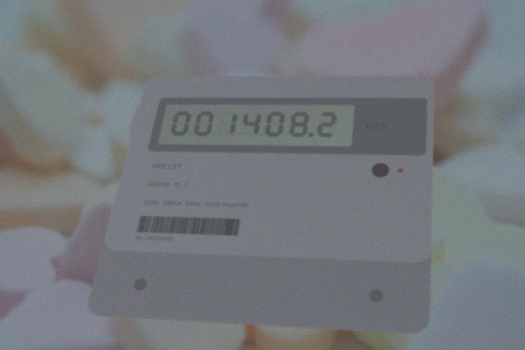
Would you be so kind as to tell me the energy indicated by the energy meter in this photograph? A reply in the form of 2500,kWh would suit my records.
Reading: 1408.2,kWh
